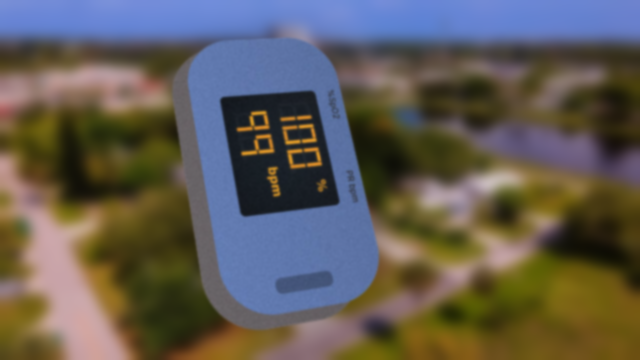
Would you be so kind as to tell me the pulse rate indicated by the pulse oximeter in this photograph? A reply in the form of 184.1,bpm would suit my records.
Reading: 99,bpm
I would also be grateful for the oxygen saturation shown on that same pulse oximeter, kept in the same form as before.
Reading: 100,%
